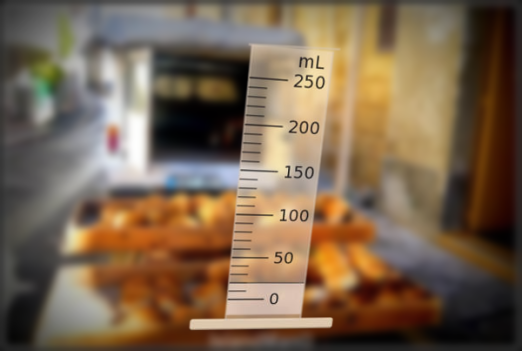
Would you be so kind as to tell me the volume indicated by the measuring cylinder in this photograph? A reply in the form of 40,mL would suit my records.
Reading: 20,mL
